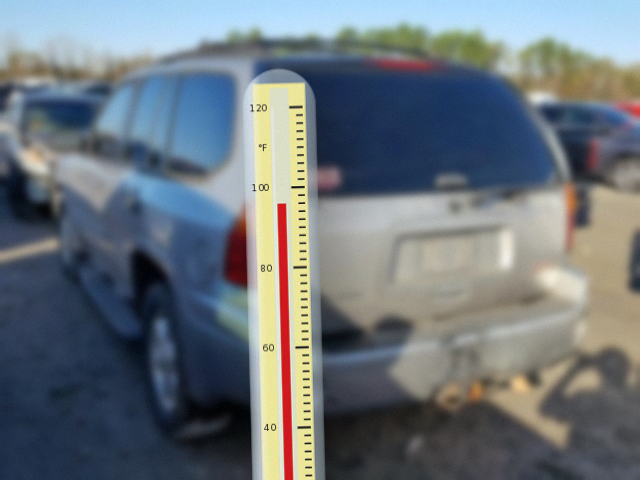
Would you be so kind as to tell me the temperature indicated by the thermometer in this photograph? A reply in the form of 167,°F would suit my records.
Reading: 96,°F
